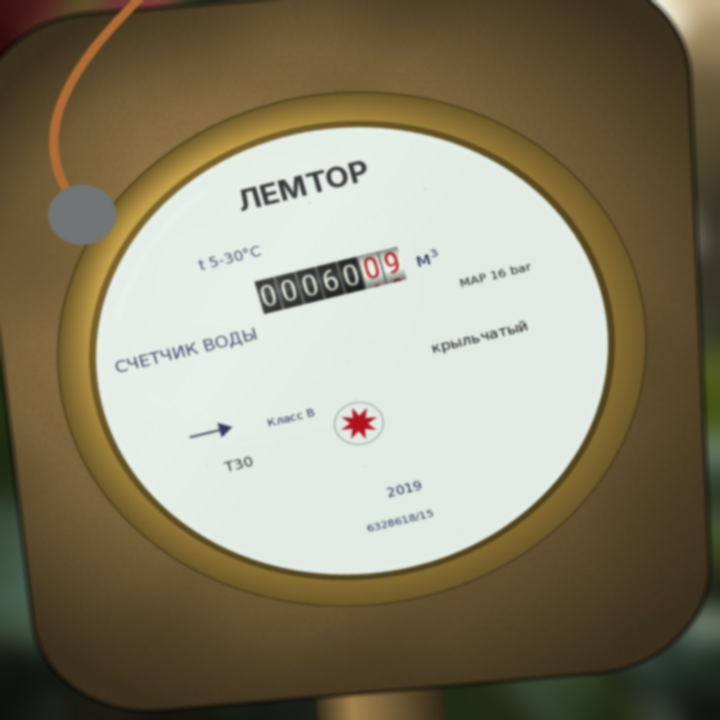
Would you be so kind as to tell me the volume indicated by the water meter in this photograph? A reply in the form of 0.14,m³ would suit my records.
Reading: 60.09,m³
